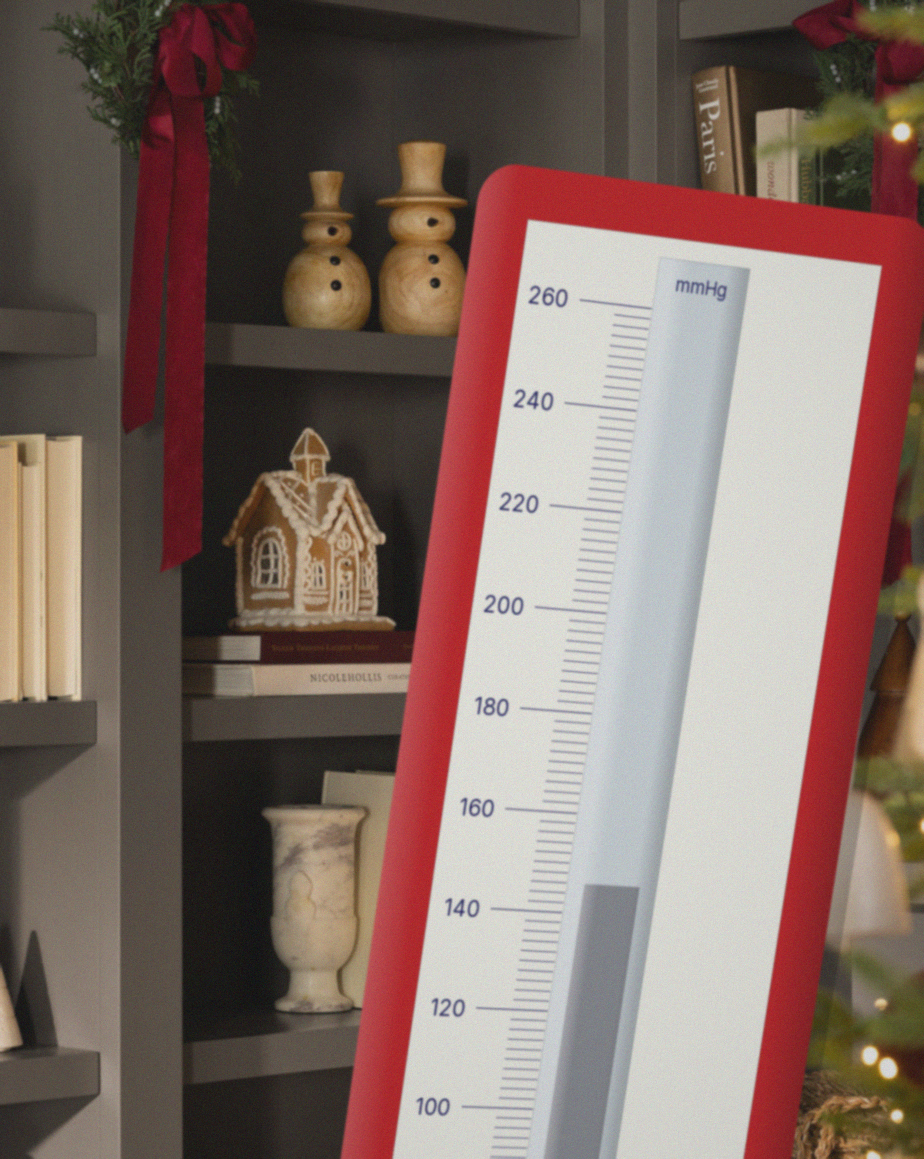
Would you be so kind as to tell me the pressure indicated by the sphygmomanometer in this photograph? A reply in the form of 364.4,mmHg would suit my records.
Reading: 146,mmHg
